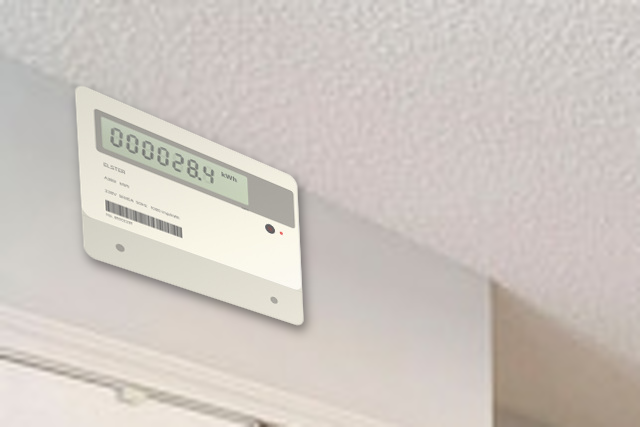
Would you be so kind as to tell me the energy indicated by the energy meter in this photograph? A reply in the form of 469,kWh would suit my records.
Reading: 28.4,kWh
